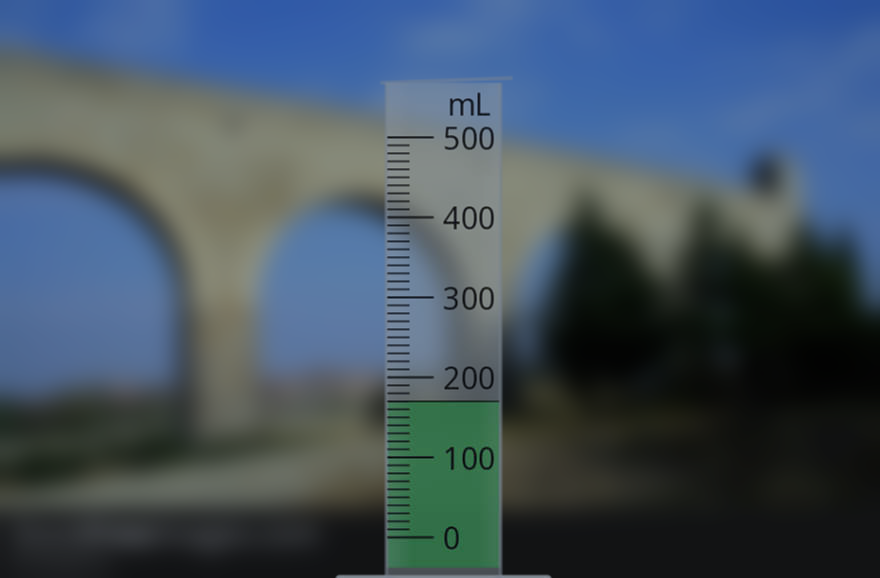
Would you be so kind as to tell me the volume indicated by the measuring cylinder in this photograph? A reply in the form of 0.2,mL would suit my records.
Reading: 170,mL
